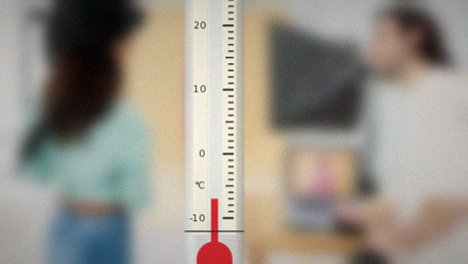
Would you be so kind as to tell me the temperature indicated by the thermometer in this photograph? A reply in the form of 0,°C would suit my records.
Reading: -7,°C
